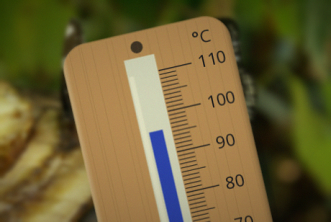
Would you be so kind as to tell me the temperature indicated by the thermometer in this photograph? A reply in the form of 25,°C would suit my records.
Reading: 96,°C
